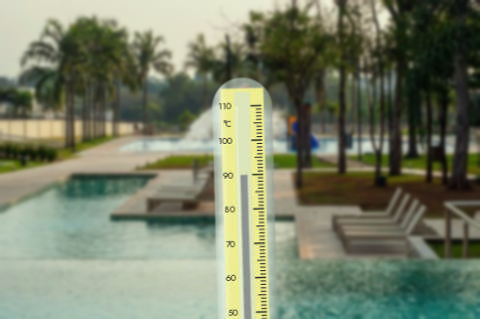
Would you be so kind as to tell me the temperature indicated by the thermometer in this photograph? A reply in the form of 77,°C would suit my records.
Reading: 90,°C
